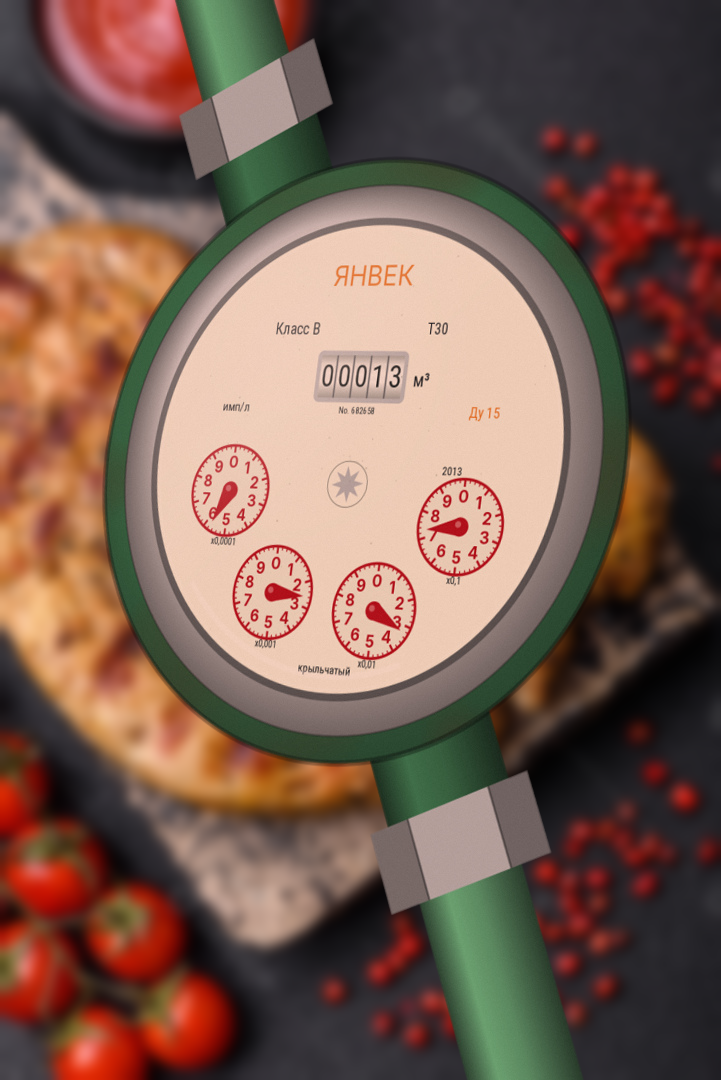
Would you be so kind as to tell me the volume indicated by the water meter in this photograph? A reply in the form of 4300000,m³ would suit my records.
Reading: 13.7325,m³
